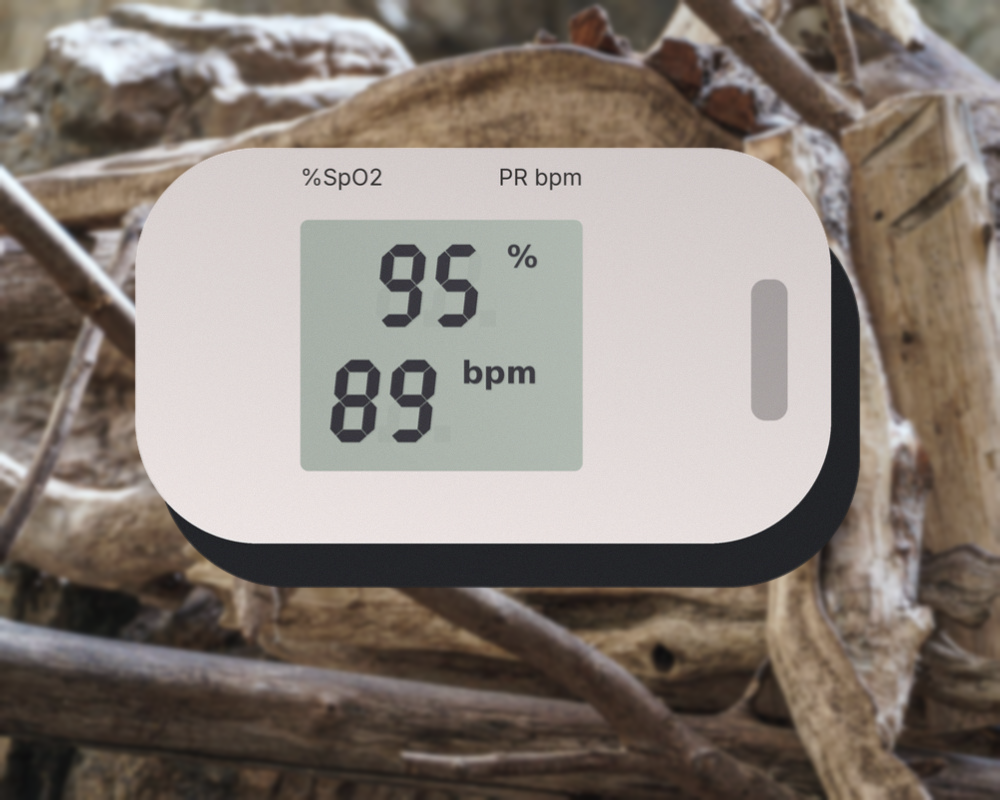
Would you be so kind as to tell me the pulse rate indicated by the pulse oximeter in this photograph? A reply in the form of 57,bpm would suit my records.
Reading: 89,bpm
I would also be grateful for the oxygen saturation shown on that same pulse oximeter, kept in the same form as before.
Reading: 95,%
